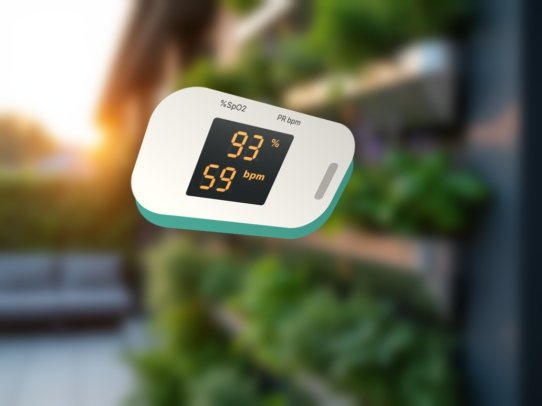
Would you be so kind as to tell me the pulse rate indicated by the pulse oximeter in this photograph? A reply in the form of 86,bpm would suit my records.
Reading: 59,bpm
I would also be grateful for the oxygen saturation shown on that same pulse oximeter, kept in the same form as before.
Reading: 93,%
